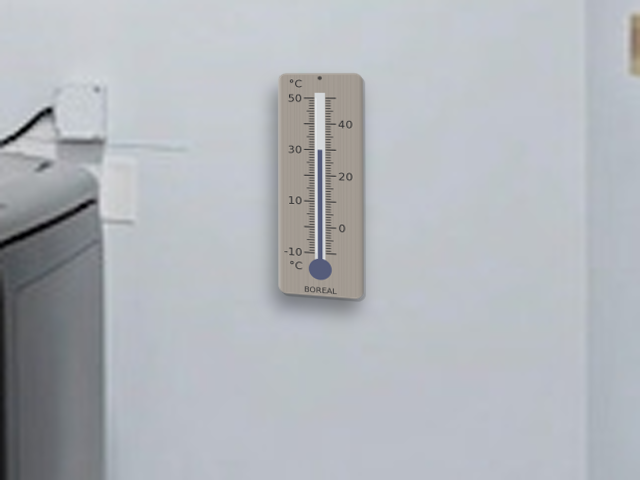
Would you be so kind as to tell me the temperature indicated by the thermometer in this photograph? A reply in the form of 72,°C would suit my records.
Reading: 30,°C
